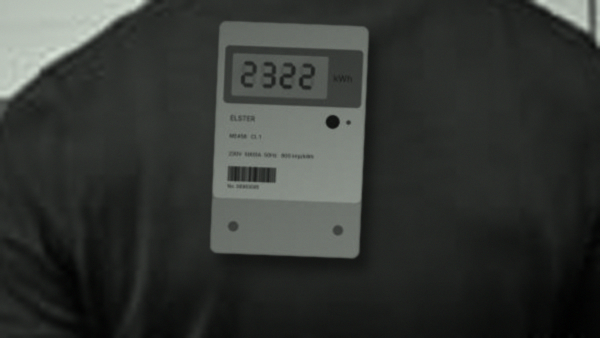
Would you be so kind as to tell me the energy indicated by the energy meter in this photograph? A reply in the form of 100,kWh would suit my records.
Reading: 2322,kWh
